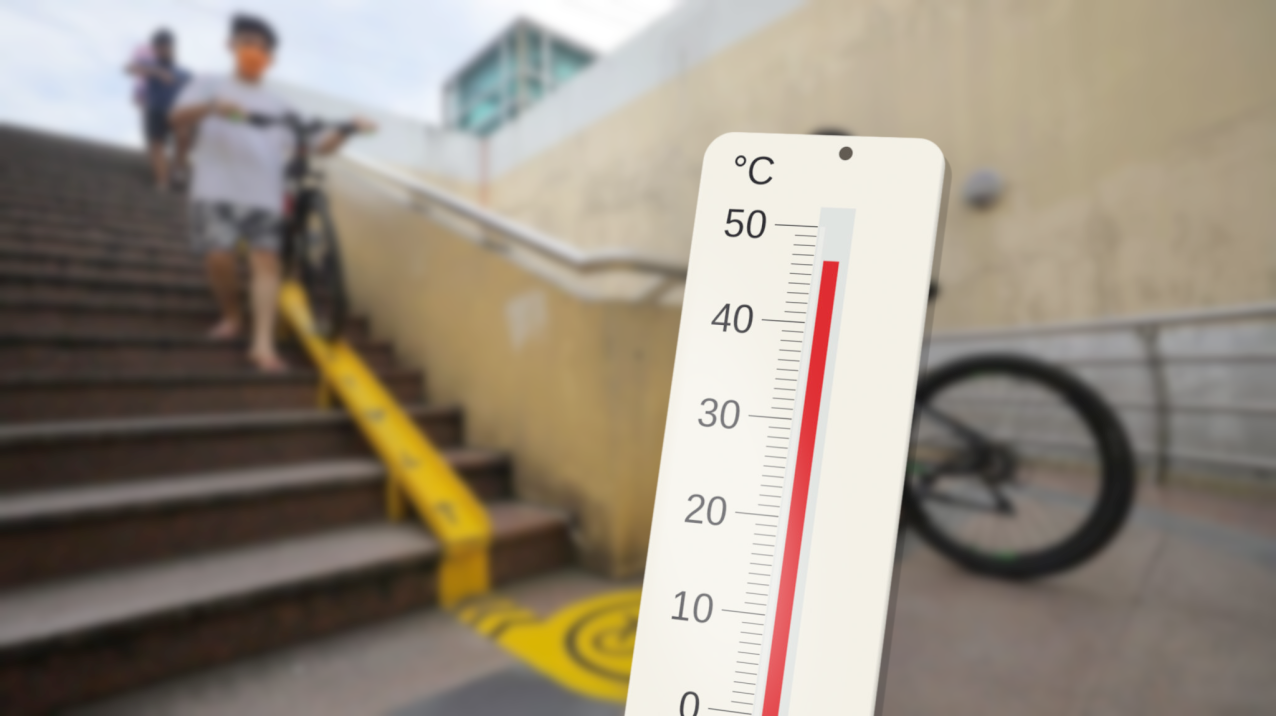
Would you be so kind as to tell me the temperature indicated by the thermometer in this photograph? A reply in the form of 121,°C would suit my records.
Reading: 46.5,°C
